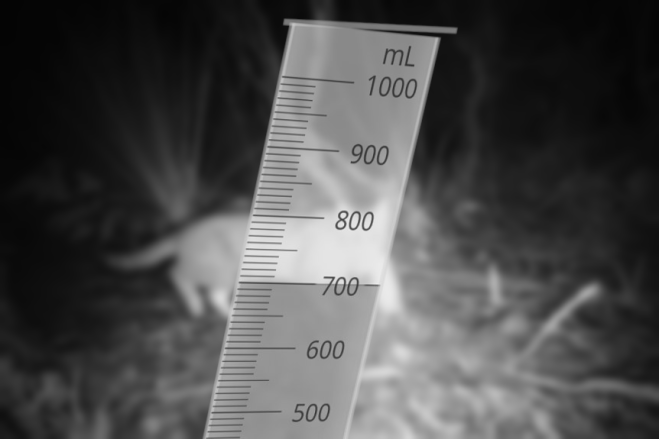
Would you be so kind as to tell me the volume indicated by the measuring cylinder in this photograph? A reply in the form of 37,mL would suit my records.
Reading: 700,mL
